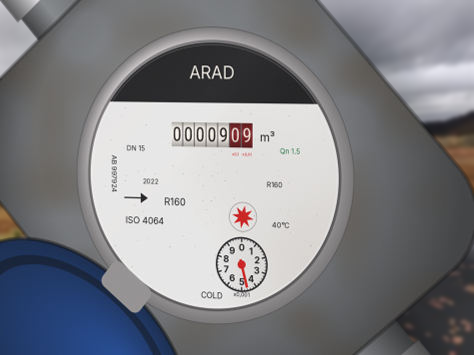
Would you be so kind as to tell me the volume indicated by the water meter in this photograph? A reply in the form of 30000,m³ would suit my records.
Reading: 9.094,m³
